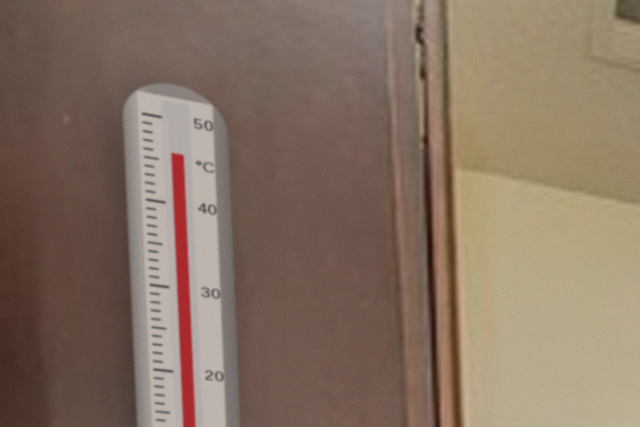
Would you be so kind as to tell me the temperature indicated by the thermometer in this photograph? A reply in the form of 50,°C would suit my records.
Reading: 46,°C
